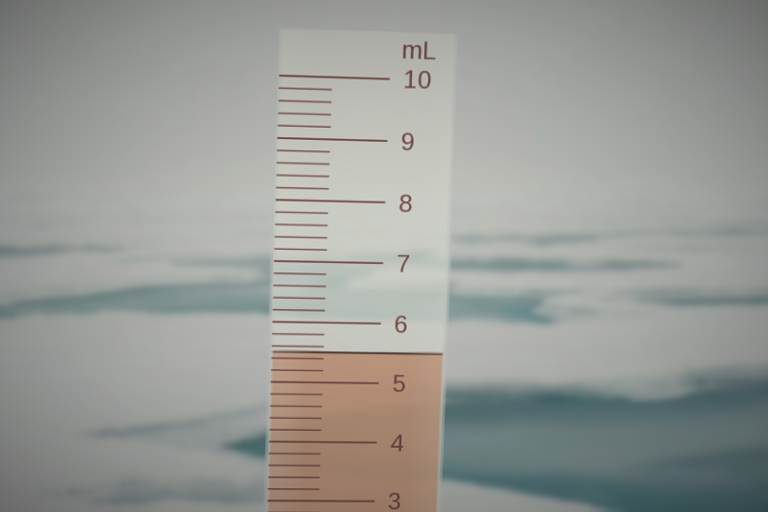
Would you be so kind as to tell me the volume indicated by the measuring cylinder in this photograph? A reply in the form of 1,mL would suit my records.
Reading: 5.5,mL
